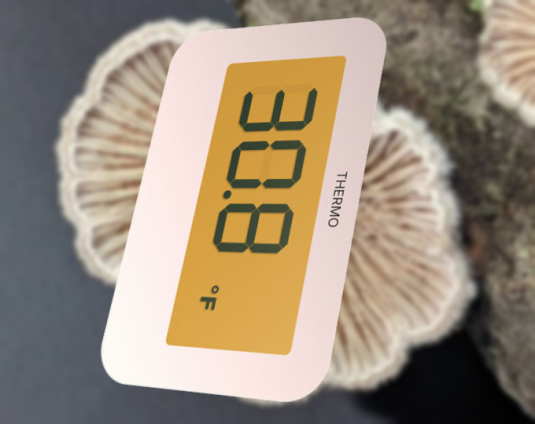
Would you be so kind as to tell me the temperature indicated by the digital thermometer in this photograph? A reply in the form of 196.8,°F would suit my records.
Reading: 30.8,°F
